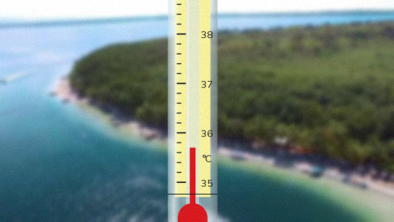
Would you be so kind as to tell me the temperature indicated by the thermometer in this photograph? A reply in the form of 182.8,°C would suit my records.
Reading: 35.7,°C
